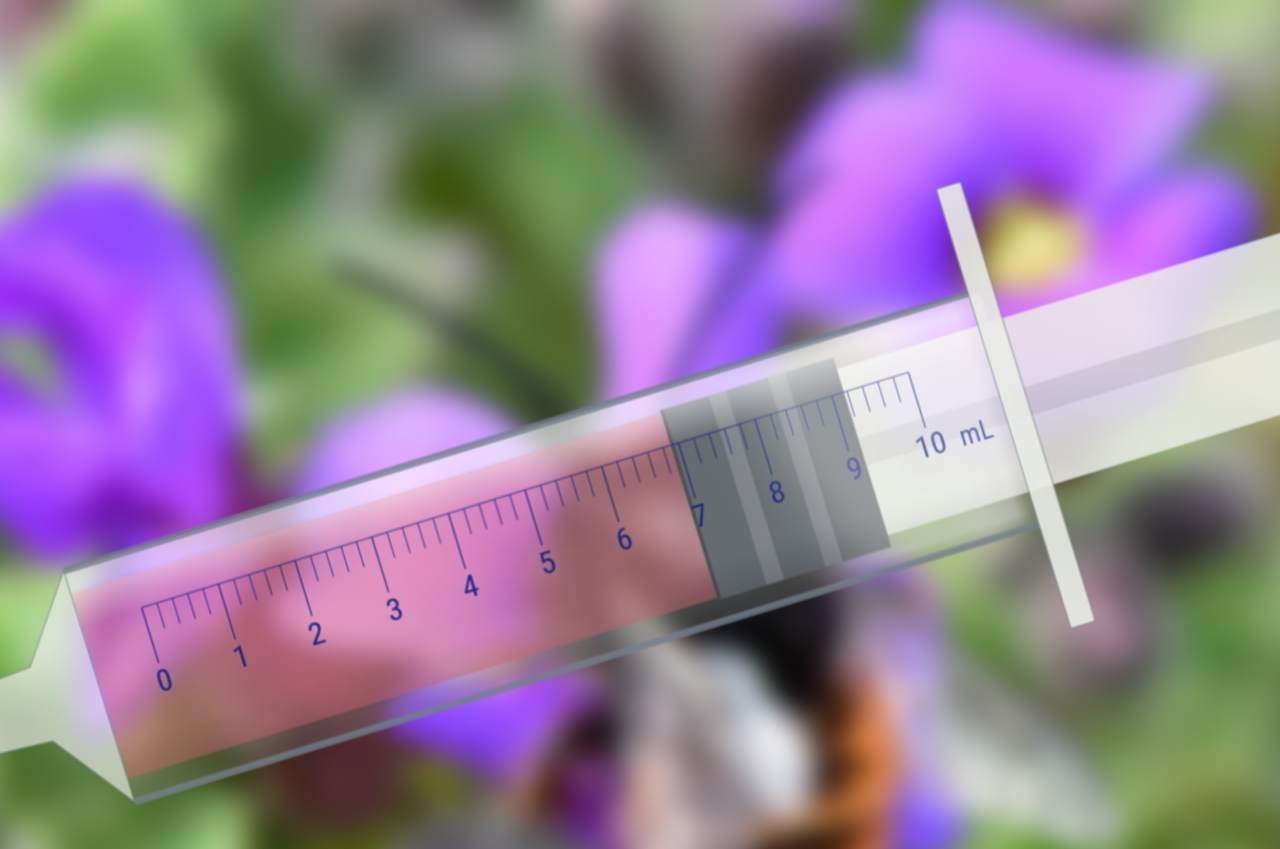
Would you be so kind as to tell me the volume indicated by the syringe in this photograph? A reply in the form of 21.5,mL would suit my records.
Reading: 6.9,mL
